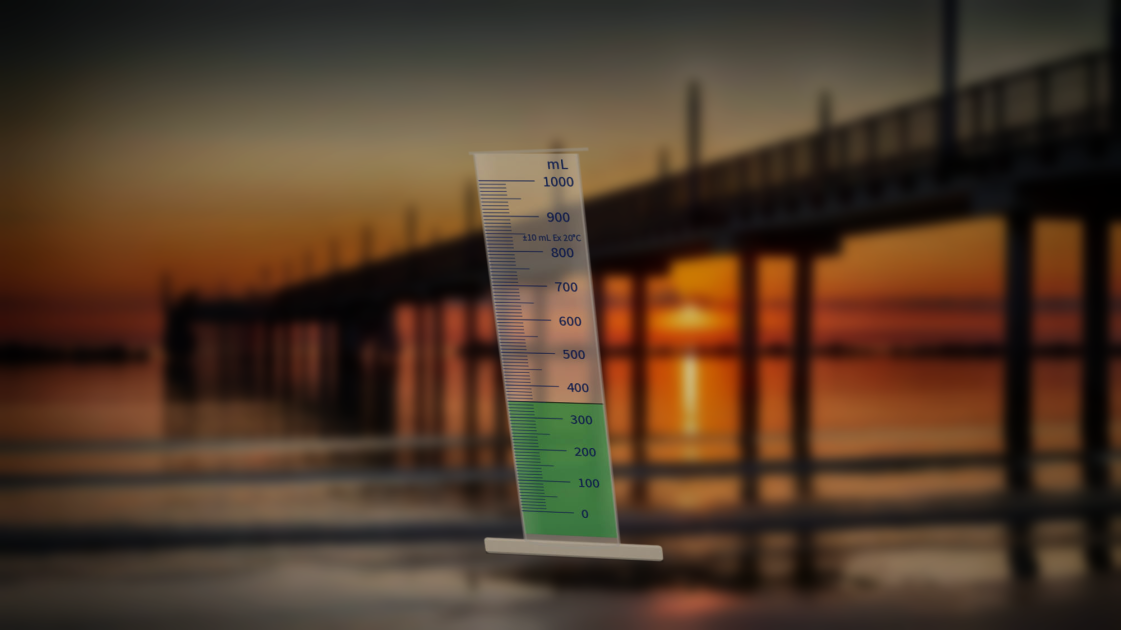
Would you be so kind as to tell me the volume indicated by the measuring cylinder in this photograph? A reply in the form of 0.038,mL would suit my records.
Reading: 350,mL
